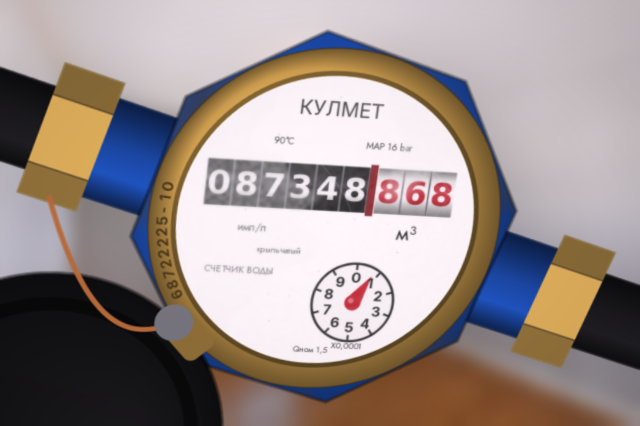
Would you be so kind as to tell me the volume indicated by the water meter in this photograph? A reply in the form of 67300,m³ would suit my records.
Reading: 87348.8680,m³
